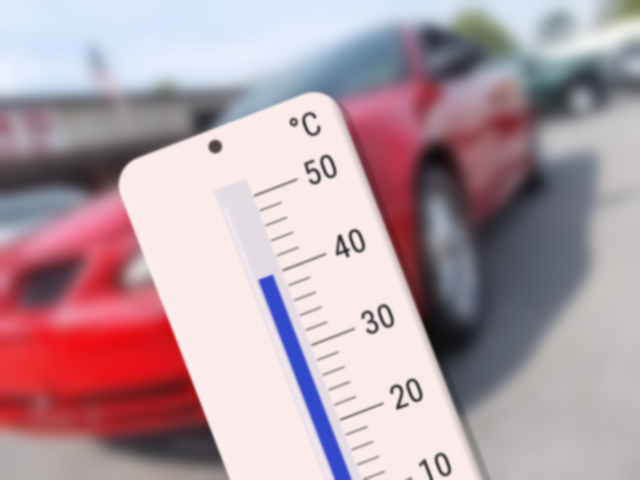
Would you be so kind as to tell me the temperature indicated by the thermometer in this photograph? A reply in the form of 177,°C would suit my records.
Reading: 40,°C
